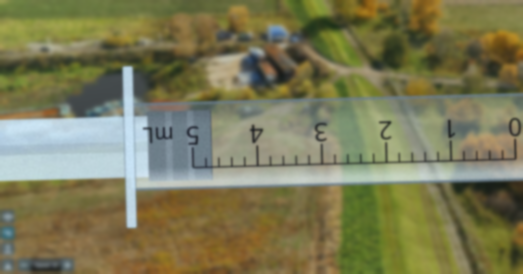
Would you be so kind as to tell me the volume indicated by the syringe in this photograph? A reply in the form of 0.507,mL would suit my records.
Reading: 4.7,mL
